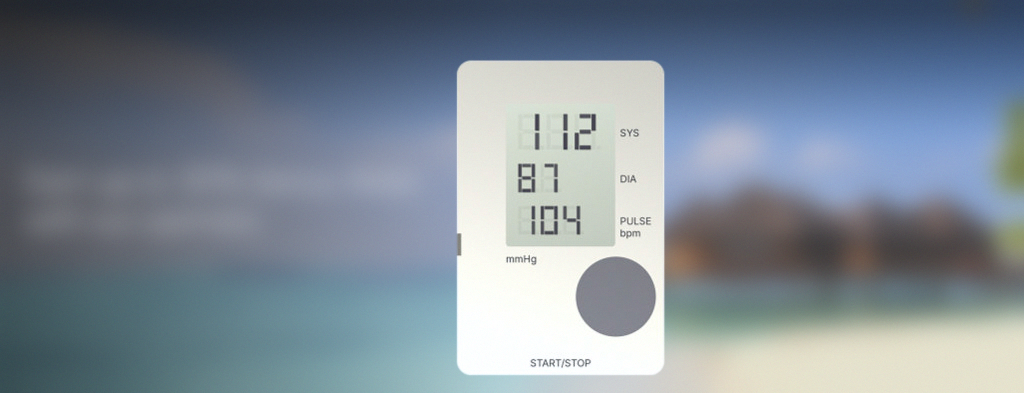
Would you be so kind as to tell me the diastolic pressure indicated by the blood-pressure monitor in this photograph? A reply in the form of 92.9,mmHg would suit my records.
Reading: 87,mmHg
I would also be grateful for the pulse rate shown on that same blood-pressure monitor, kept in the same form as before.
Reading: 104,bpm
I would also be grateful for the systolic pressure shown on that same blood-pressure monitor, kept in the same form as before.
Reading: 112,mmHg
